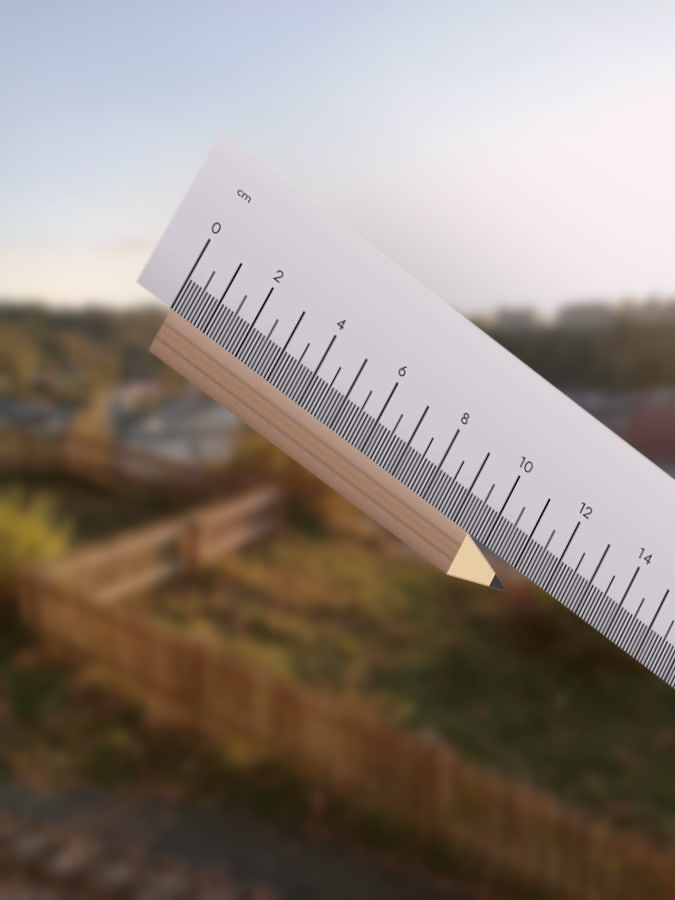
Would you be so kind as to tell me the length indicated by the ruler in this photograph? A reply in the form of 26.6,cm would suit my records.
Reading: 11,cm
